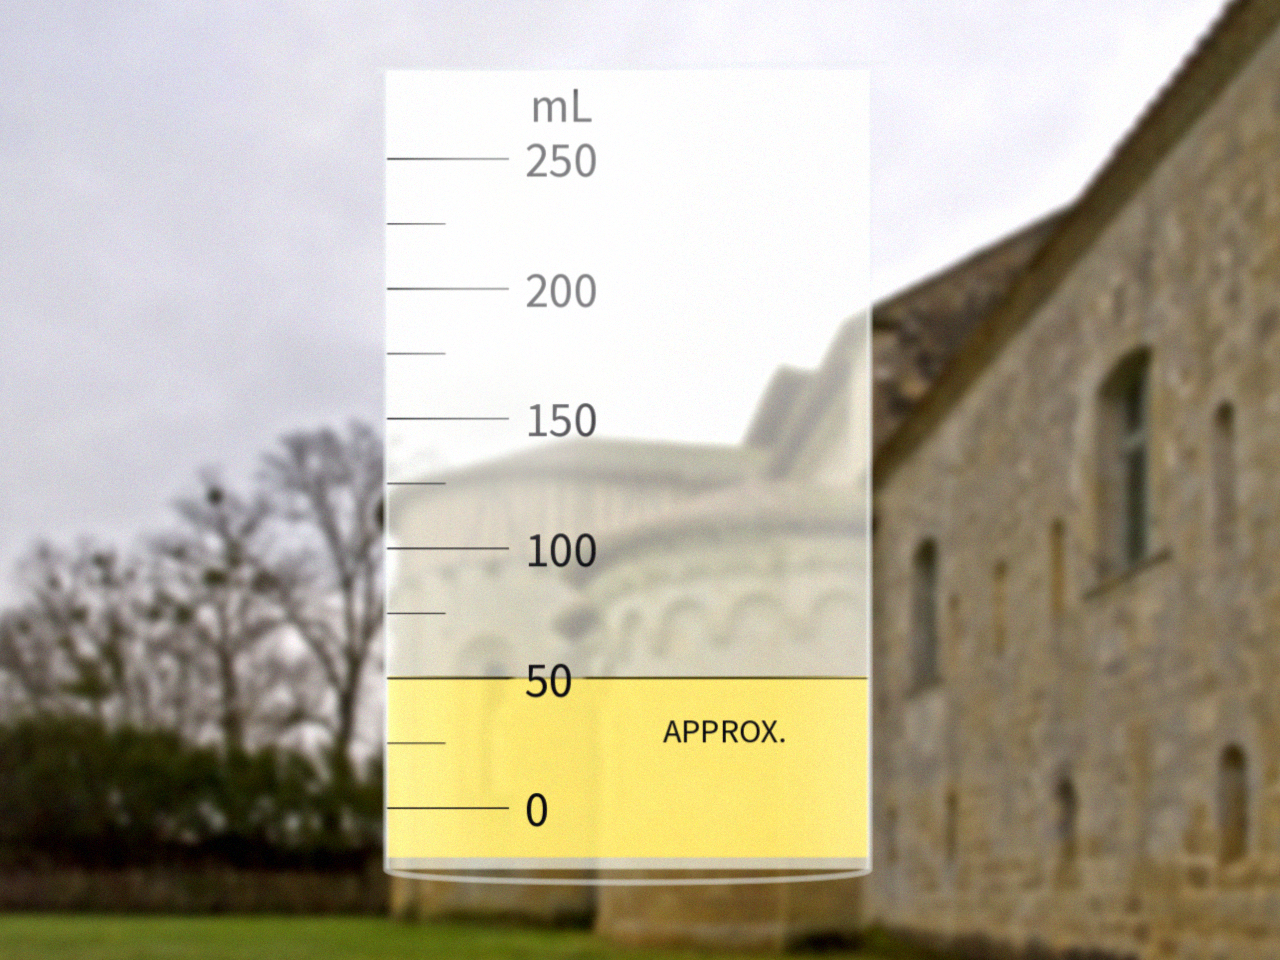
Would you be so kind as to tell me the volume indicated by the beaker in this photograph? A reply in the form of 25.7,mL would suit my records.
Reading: 50,mL
